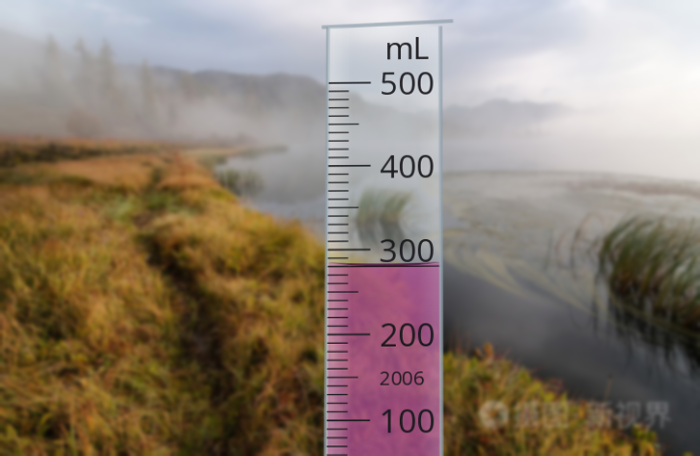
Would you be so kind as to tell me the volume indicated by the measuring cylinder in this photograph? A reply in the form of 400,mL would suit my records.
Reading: 280,mL
